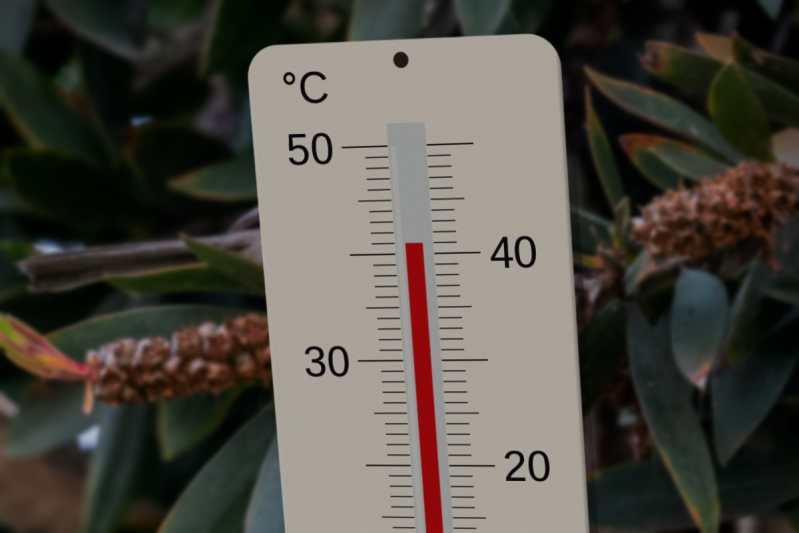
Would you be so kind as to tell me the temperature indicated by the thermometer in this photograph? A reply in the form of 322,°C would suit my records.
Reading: 41,°C
